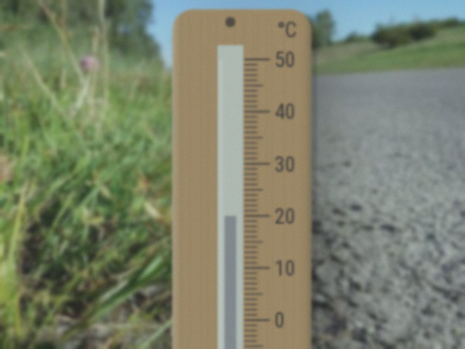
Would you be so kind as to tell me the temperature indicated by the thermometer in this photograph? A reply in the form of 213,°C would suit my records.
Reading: 20,°C
